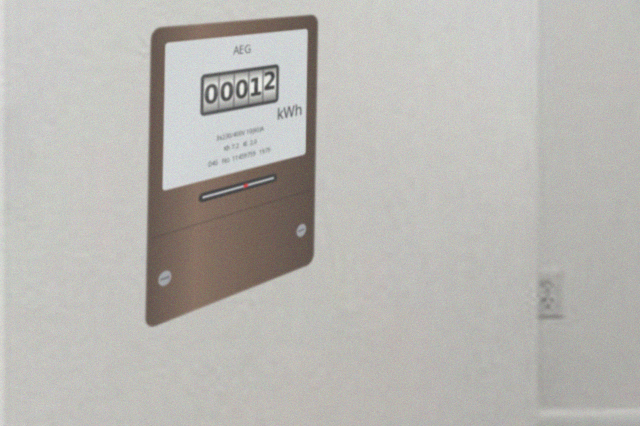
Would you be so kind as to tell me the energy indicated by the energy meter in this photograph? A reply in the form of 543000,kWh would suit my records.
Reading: 12,kWh
